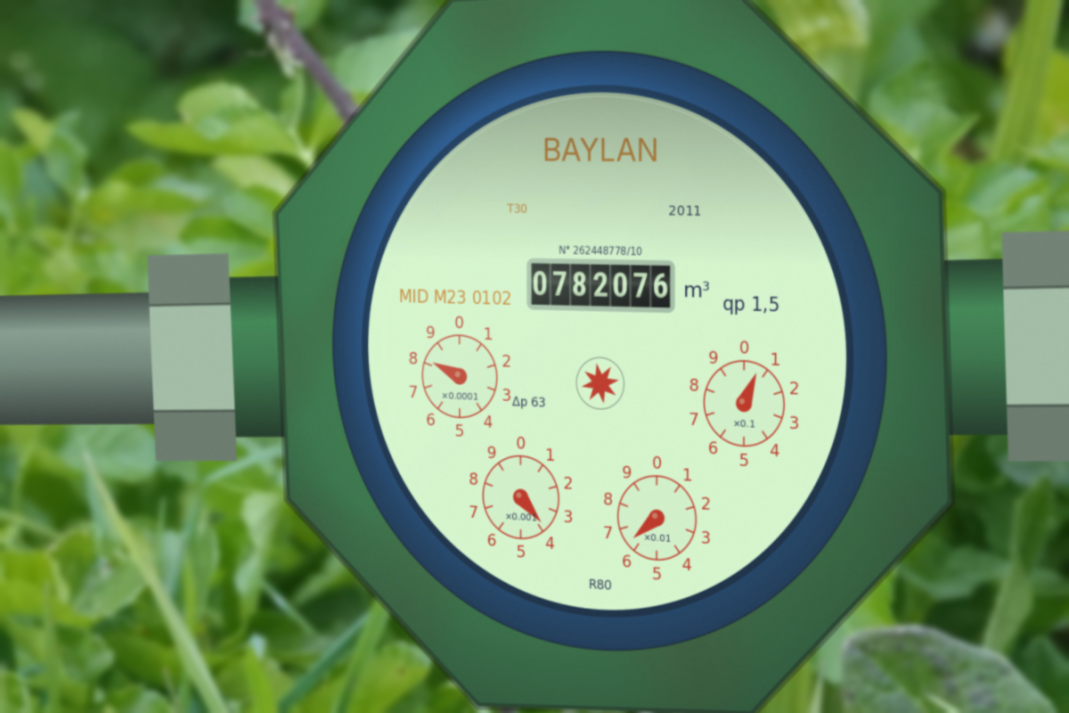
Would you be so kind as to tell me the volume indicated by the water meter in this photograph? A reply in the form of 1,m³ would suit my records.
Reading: 782076.0638,m³
